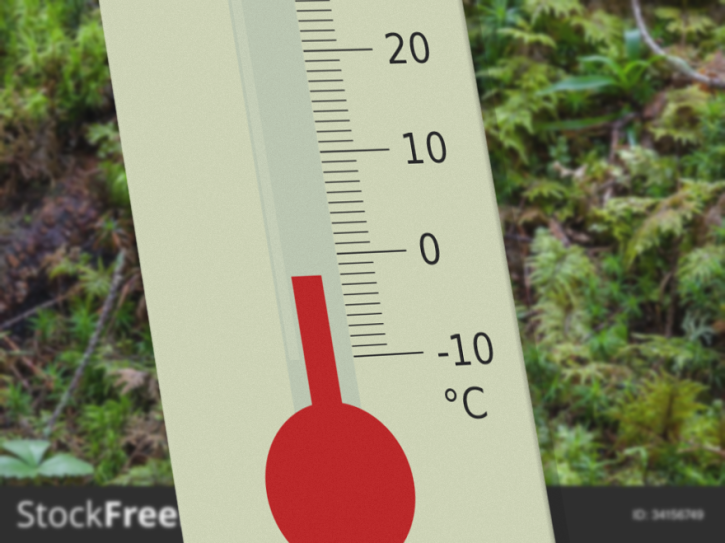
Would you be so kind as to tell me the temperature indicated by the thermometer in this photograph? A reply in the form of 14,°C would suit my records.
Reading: -2,°C
